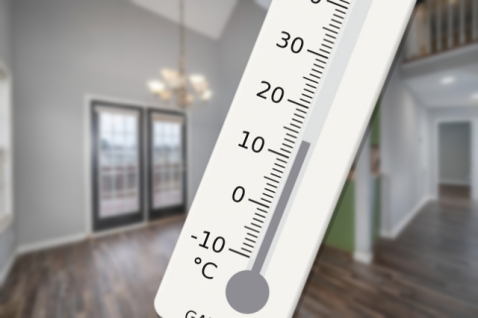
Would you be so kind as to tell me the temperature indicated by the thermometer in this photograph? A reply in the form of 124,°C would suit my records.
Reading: 14,°C
